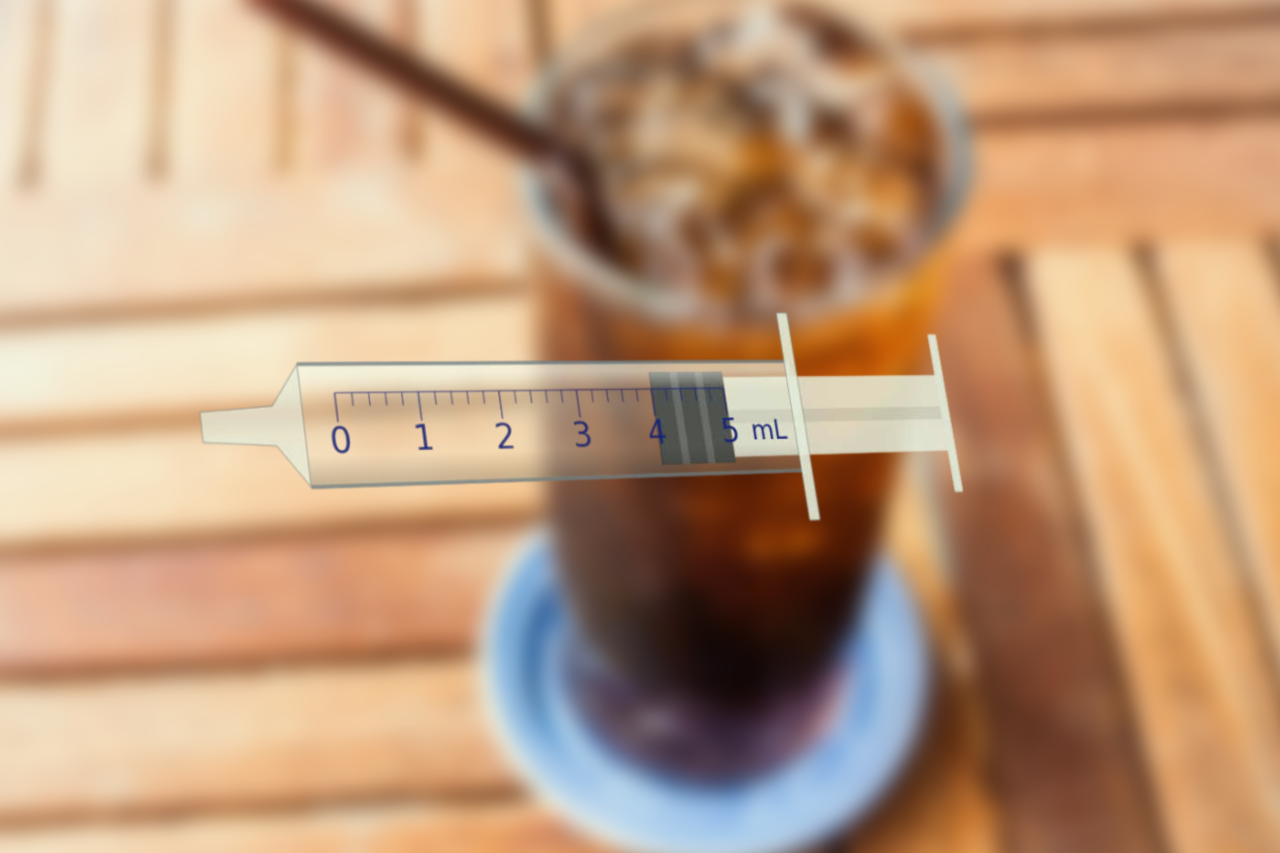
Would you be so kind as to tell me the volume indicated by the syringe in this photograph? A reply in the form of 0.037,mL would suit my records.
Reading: 4,mL
